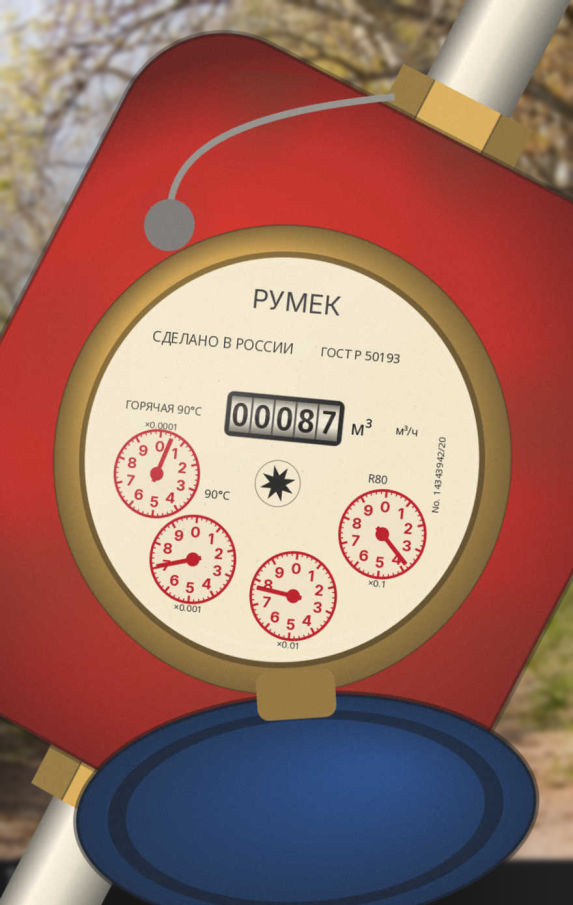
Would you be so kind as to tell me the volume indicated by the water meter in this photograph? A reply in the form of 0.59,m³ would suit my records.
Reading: 87.3770,m³
